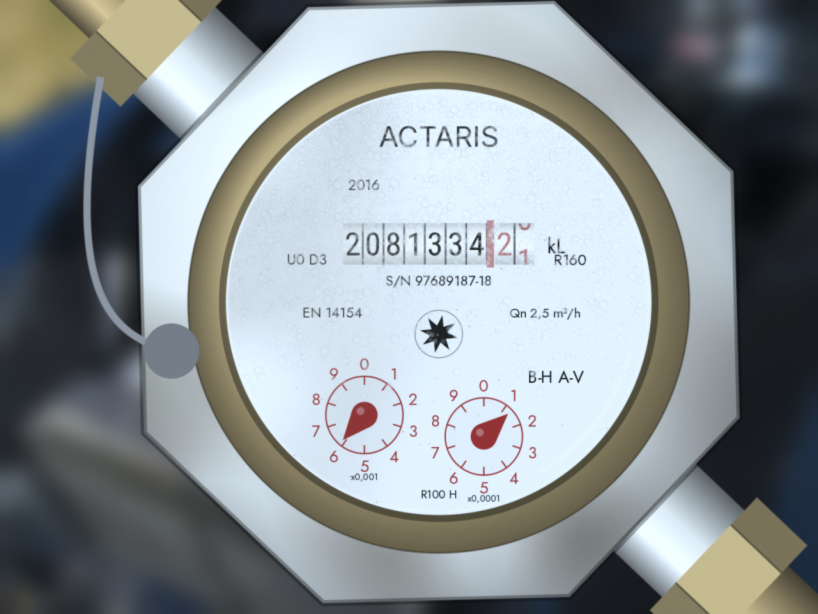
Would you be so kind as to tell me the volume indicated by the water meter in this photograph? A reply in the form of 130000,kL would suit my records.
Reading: 2081334.2061,kL
